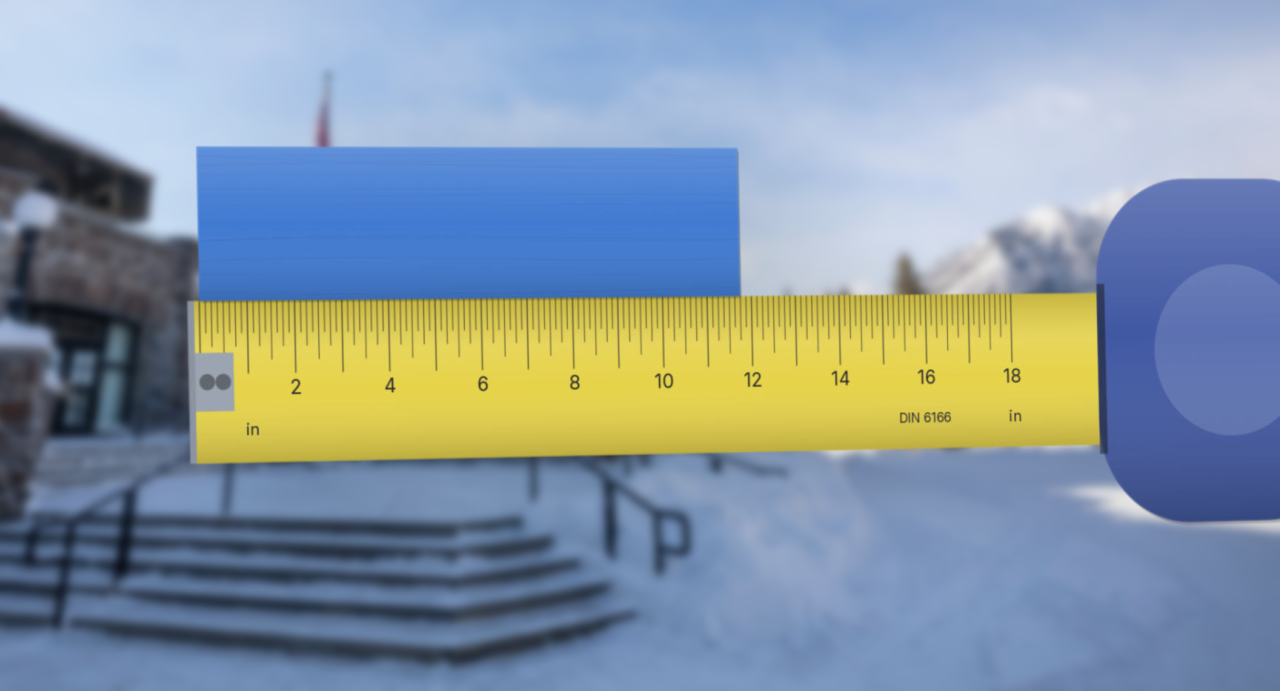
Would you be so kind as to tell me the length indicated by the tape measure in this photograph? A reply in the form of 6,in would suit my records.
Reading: 11.75,in
